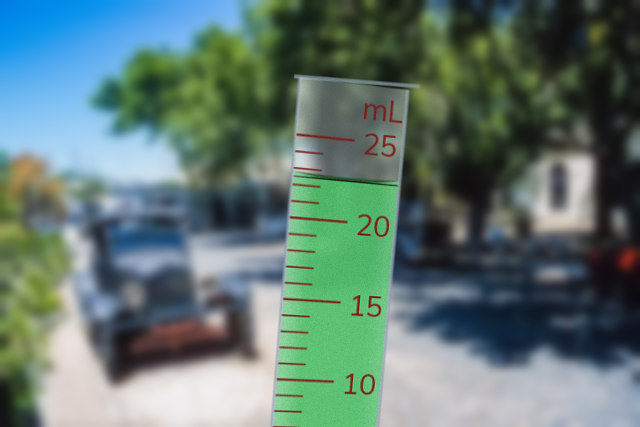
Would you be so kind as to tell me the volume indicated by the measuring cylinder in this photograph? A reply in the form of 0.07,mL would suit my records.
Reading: 22.5,mL
